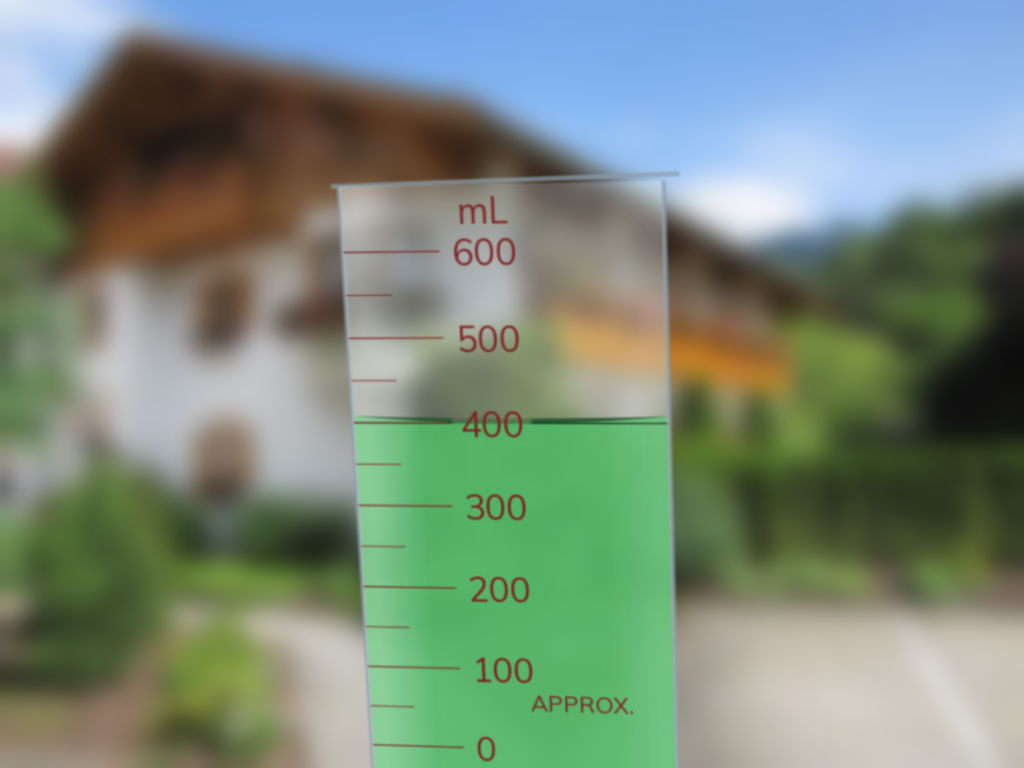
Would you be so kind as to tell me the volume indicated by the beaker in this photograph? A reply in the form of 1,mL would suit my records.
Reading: 400,mL
